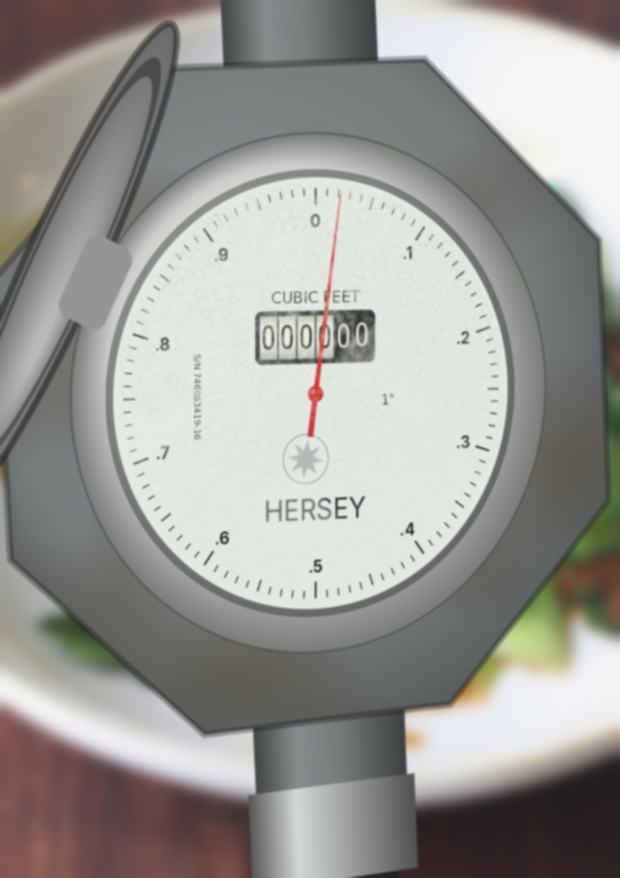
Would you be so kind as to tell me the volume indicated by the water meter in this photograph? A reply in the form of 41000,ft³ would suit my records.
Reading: 0.02,ft³
